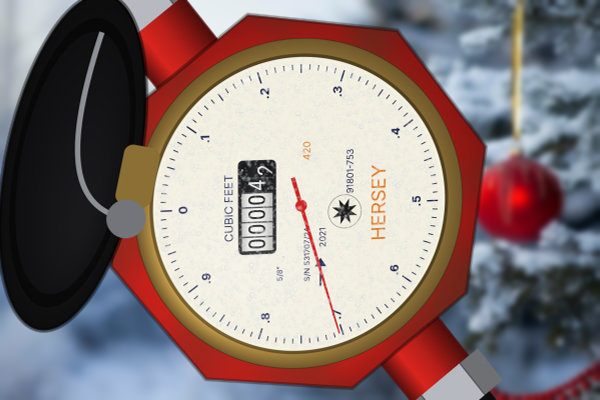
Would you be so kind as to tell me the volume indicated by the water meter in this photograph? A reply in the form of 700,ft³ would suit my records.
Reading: 41.70,ft³
